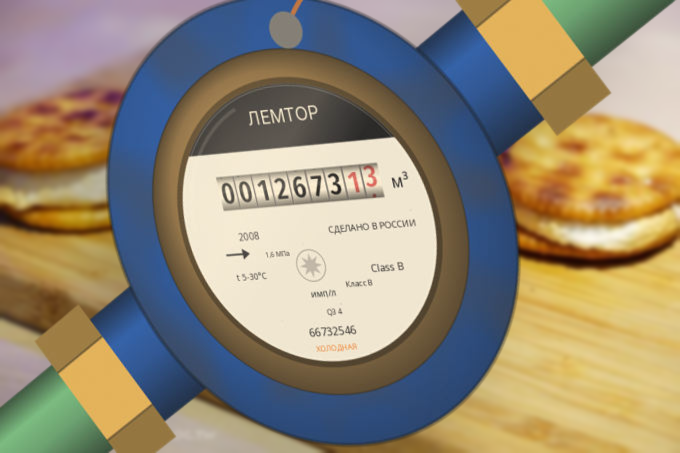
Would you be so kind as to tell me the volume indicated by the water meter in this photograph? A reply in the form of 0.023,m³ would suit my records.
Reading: 12673.13,m³
